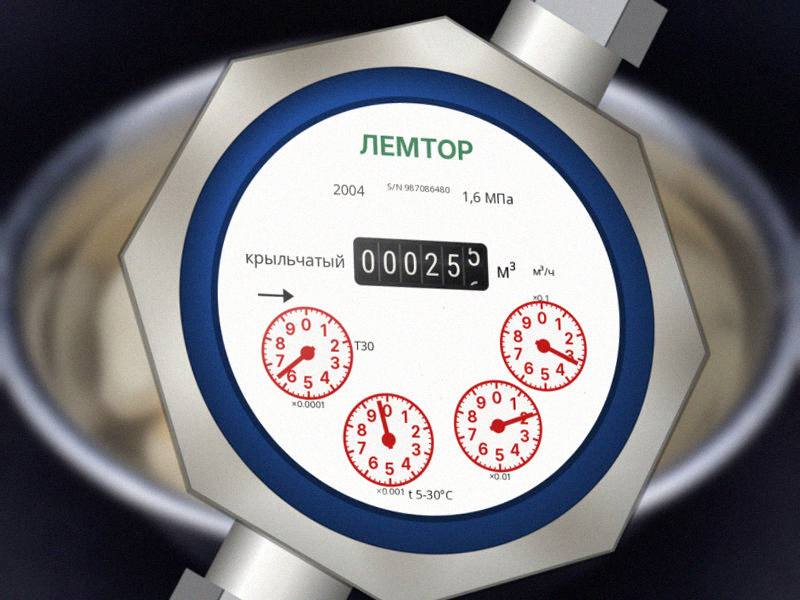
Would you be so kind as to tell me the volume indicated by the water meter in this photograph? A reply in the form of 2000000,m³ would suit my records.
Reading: 255.3196,m³
